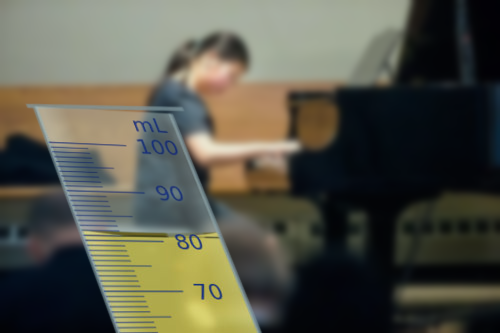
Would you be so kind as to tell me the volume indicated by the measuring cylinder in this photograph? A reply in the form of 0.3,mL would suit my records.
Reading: 81,mL
